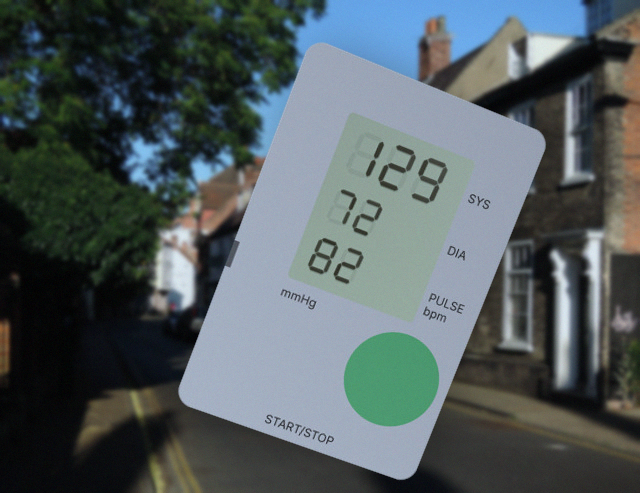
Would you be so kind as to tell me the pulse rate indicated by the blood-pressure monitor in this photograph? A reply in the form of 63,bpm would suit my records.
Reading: 82,bpm
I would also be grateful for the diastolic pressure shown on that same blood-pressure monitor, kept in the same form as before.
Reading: 72,mmHg
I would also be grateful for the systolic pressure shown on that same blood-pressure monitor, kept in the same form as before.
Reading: 129,mmHg
